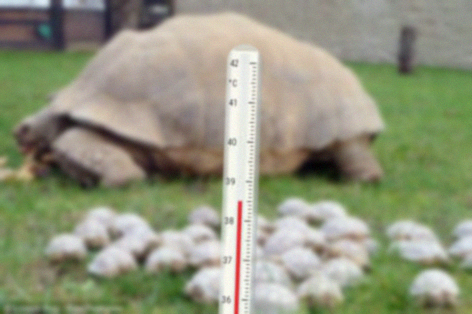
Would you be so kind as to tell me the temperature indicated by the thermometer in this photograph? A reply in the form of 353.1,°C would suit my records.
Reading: 38.5,°C
